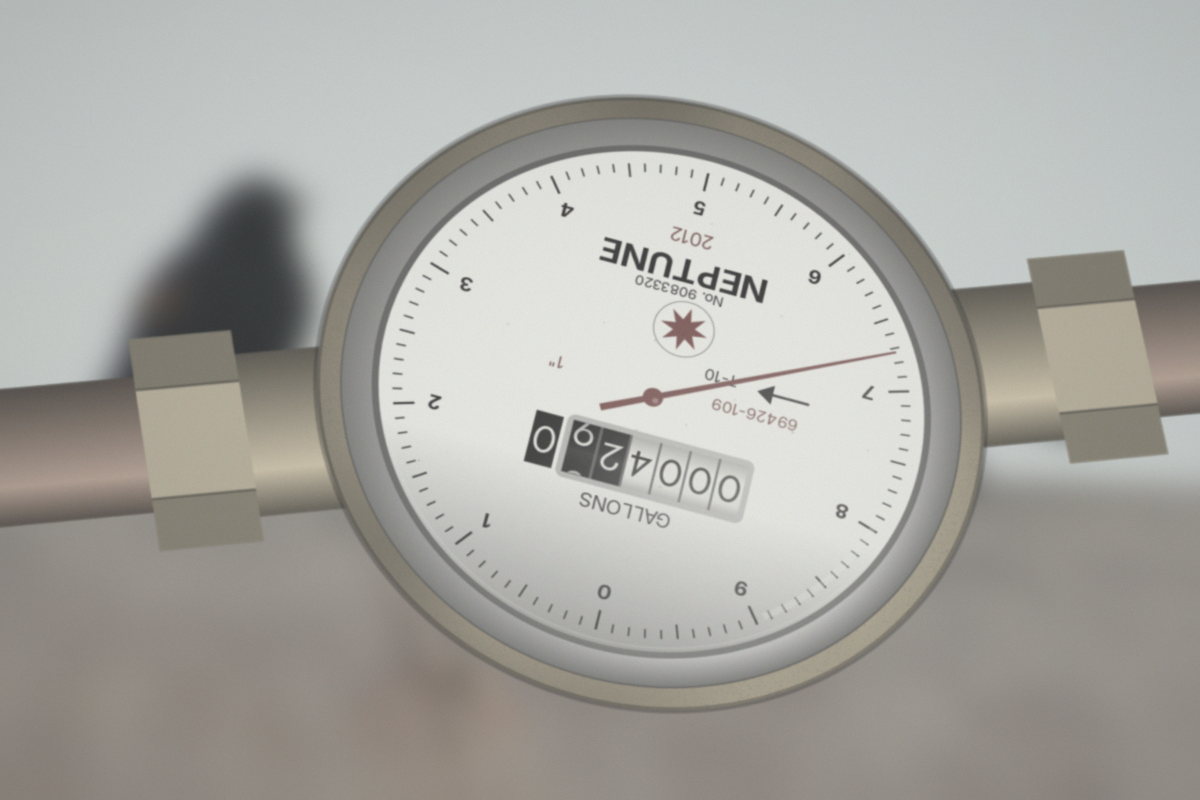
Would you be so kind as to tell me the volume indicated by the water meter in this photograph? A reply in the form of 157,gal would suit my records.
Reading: 4286.7,gal
